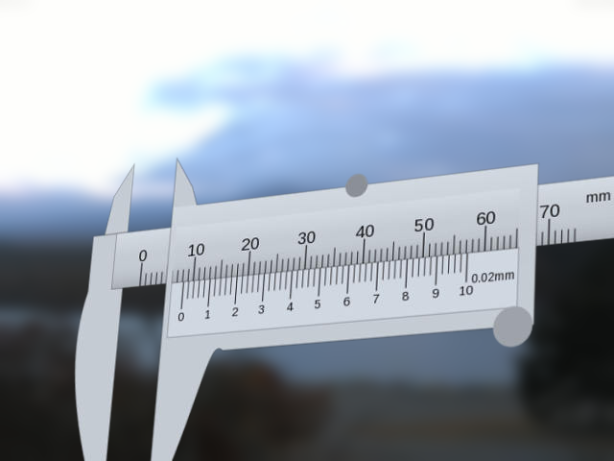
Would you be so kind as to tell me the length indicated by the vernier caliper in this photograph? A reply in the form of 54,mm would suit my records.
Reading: 8.2,mm
